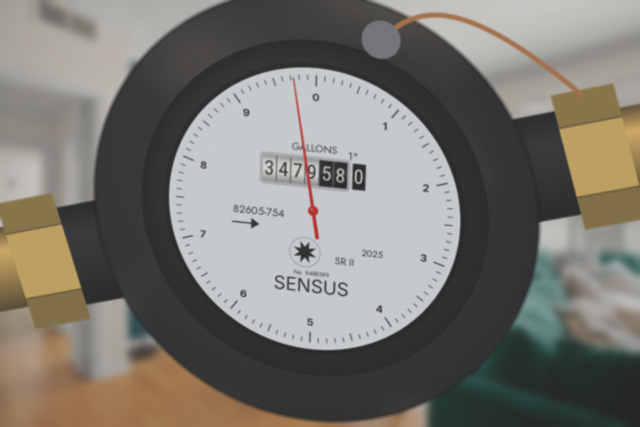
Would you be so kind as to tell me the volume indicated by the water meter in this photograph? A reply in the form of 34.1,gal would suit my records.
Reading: 3479579.7,gal
